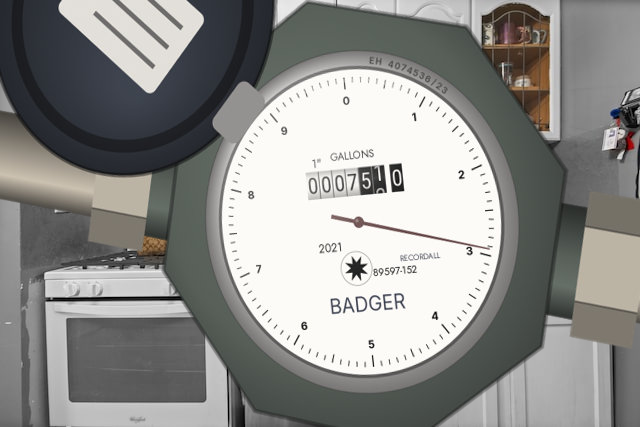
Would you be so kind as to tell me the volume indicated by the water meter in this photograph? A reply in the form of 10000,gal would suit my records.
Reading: 7512.9,gal
